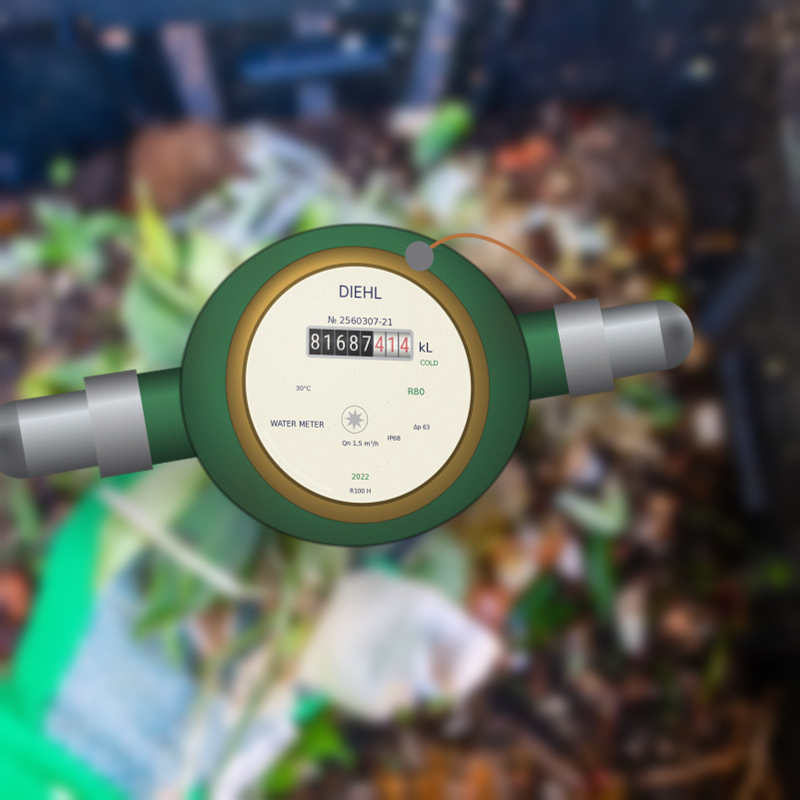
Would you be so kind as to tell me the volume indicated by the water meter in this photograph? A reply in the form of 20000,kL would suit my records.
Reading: 81687.414,kL
